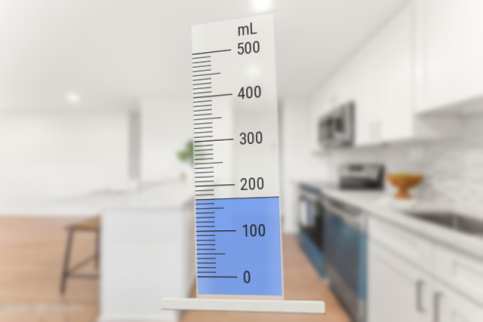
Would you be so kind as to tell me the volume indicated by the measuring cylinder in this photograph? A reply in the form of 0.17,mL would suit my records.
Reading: 170,mL
